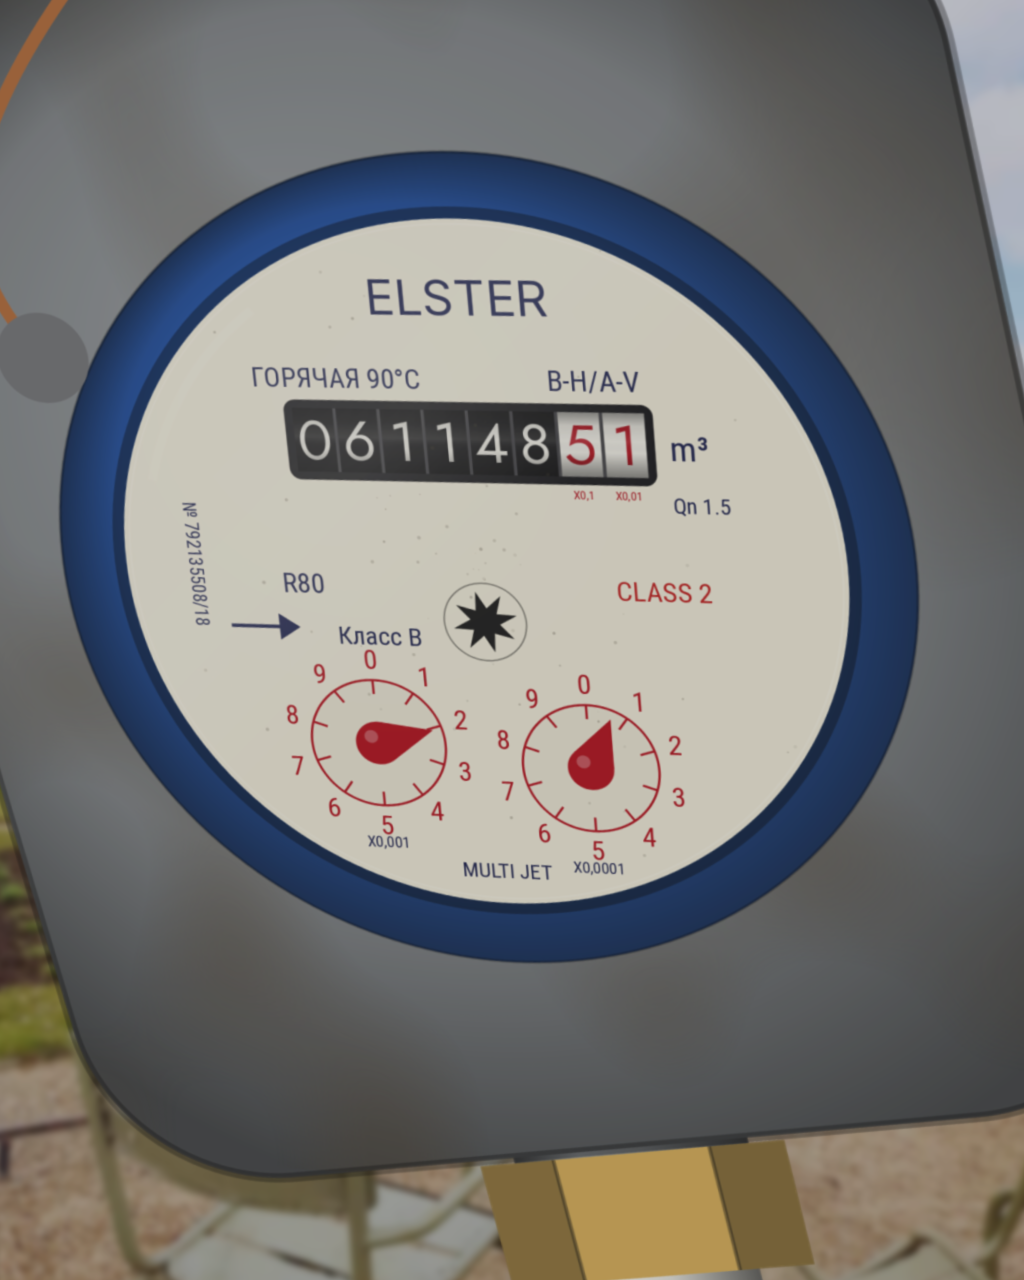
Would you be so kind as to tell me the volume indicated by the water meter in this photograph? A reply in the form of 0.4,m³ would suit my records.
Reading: 61148.5120,m³
